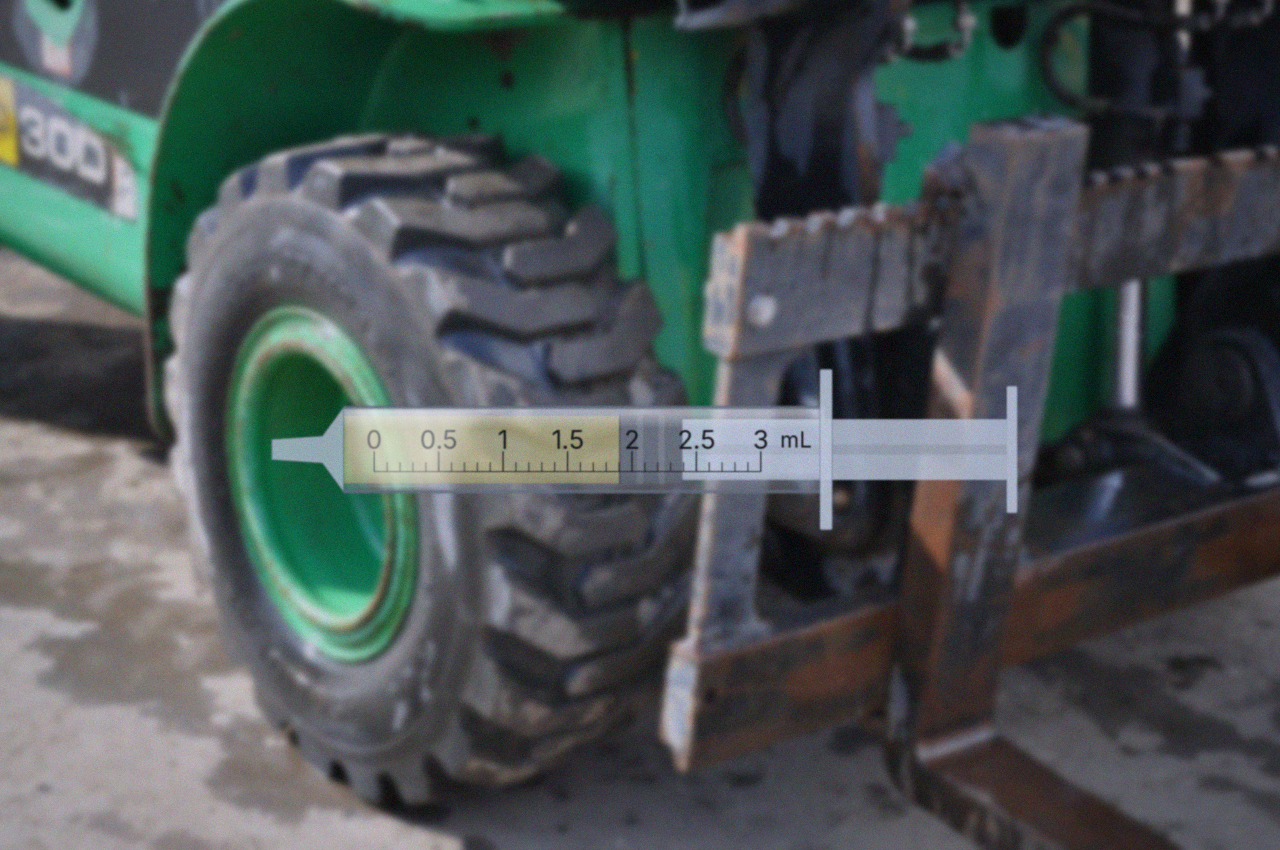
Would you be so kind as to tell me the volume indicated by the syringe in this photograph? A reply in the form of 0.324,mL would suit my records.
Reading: 1.9,mL
